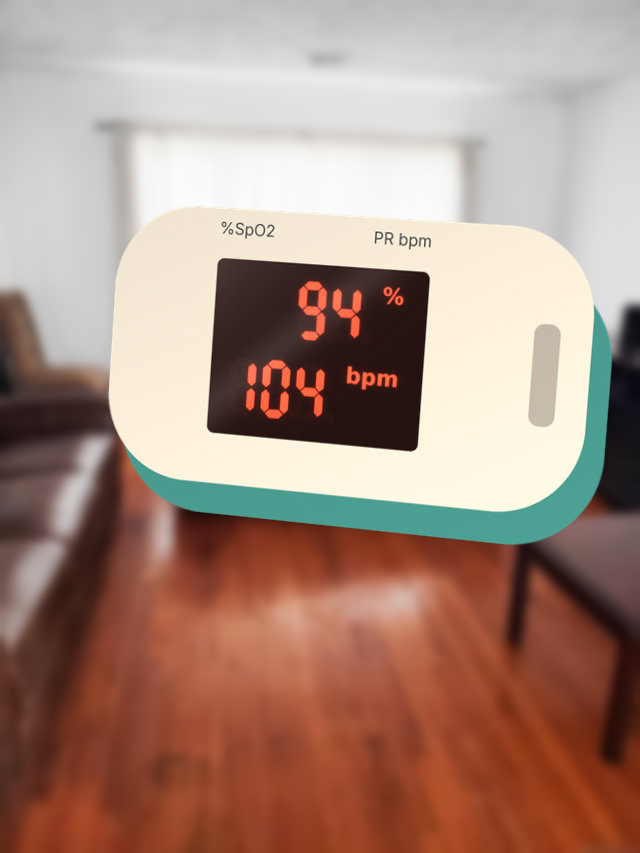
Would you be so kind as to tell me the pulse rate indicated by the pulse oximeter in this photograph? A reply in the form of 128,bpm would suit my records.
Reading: 104,bpm
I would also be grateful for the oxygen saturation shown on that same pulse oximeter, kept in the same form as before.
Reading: 94,%
